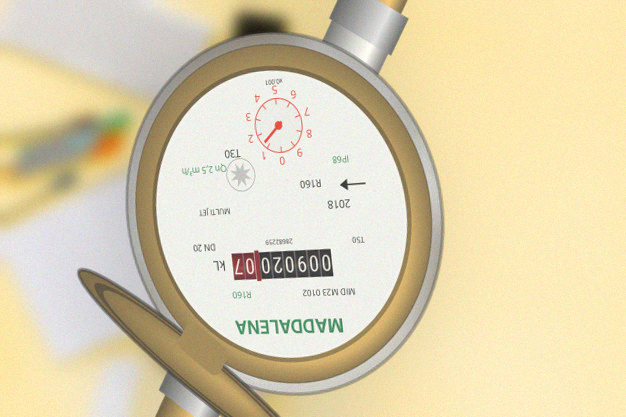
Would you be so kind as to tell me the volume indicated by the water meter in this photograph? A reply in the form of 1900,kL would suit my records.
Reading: 9020.071,kL
